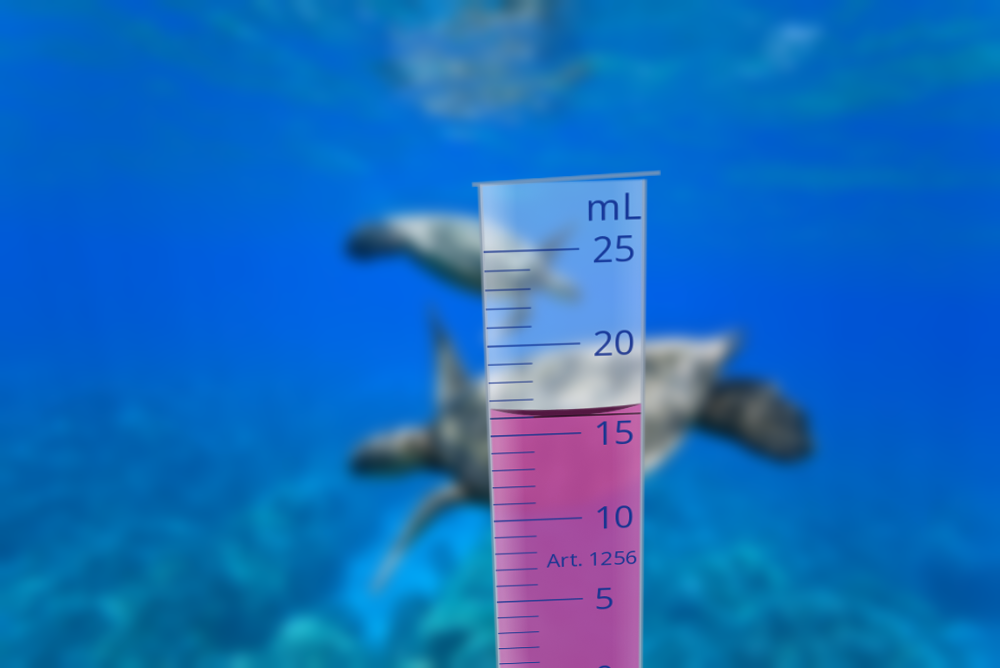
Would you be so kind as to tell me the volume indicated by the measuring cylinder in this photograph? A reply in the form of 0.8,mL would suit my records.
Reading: 16,mL
